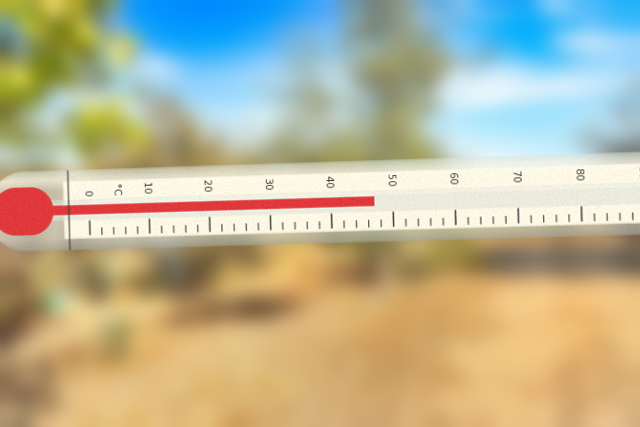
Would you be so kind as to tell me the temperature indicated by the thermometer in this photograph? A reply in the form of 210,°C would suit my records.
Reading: 47,°C
